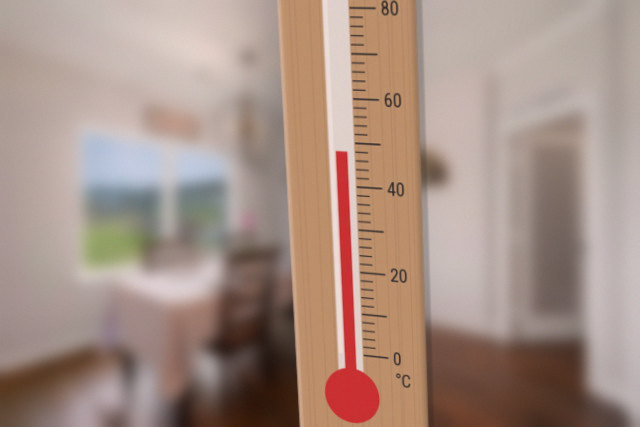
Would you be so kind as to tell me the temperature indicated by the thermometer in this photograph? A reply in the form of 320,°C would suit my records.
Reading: 48,°C
